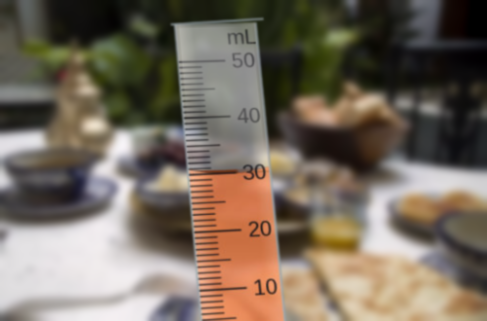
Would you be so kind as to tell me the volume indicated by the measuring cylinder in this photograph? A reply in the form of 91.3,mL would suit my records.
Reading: 30,mL
